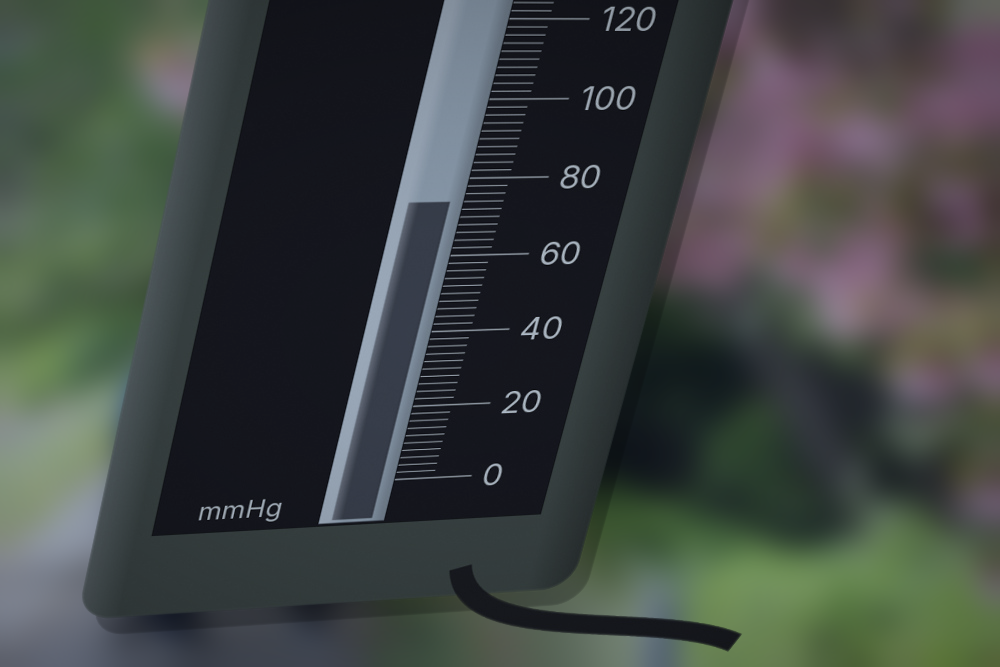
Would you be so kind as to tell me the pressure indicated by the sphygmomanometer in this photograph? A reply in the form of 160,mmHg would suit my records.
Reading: 74,mmHg
